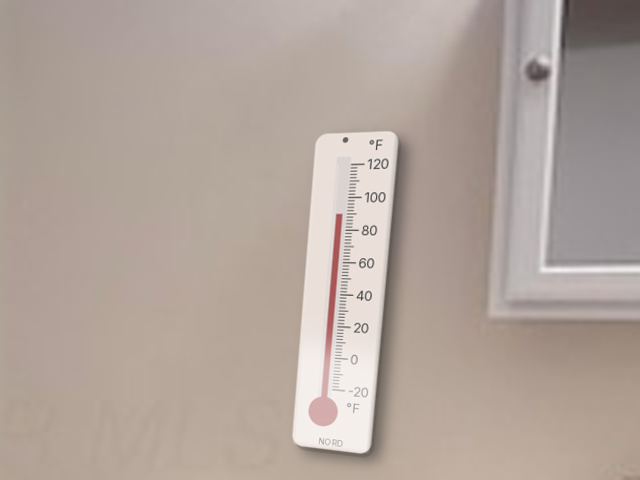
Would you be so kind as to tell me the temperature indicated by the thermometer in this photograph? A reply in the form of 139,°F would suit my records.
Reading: 90,°F
